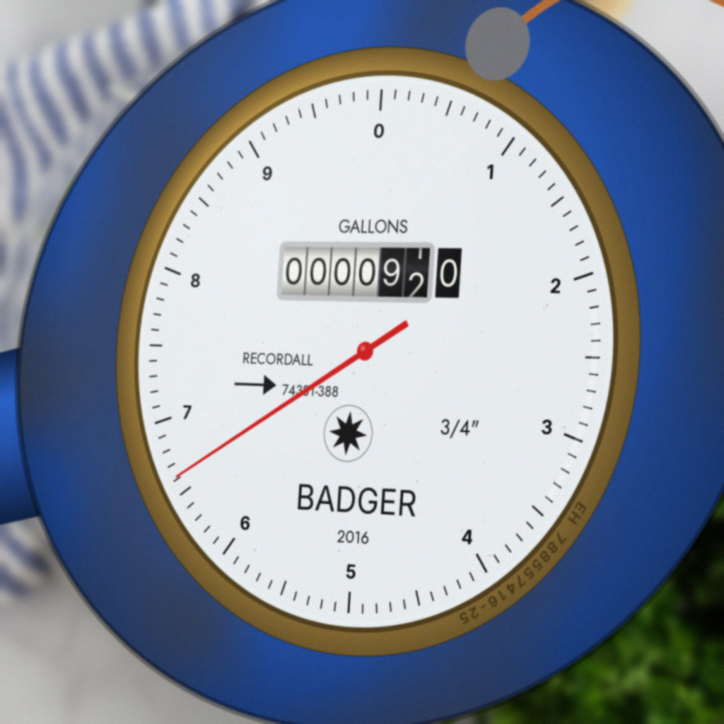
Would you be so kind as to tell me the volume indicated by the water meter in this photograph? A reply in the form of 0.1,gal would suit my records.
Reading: 916.6,gal
